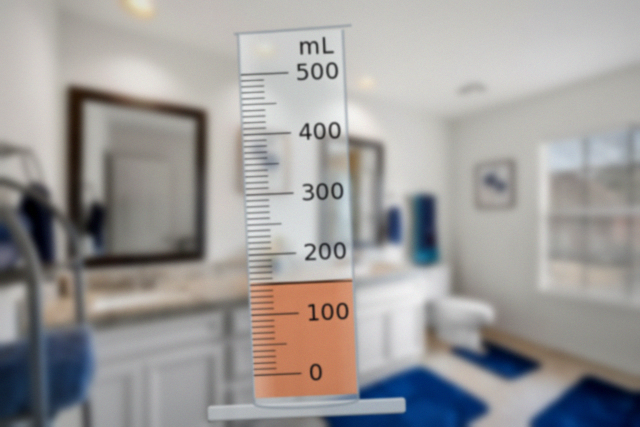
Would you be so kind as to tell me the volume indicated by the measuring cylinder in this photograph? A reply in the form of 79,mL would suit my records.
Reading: 150,mL
